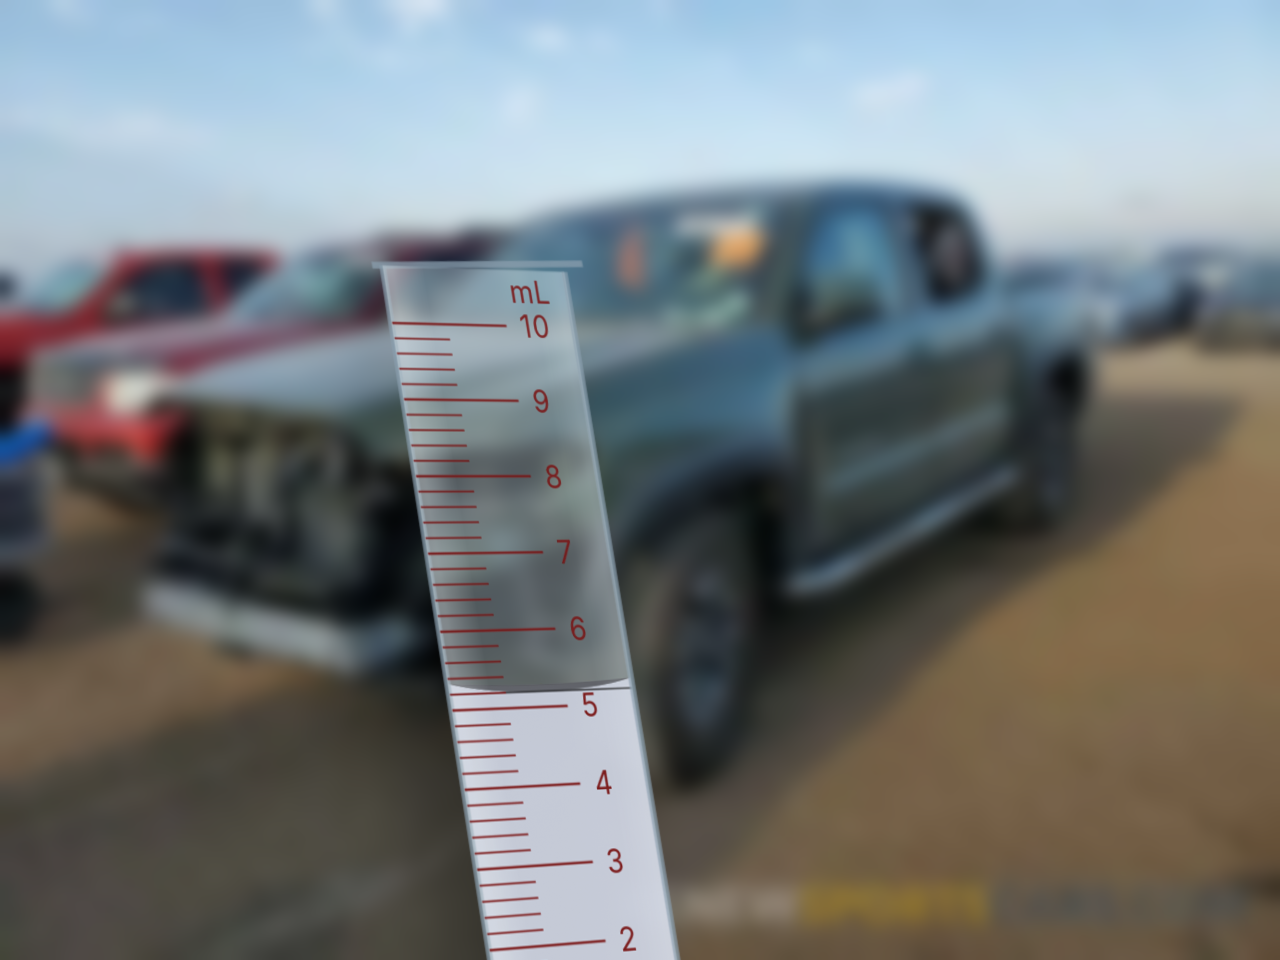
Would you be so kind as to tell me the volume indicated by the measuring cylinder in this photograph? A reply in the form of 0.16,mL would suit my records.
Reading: 5.2,mL
